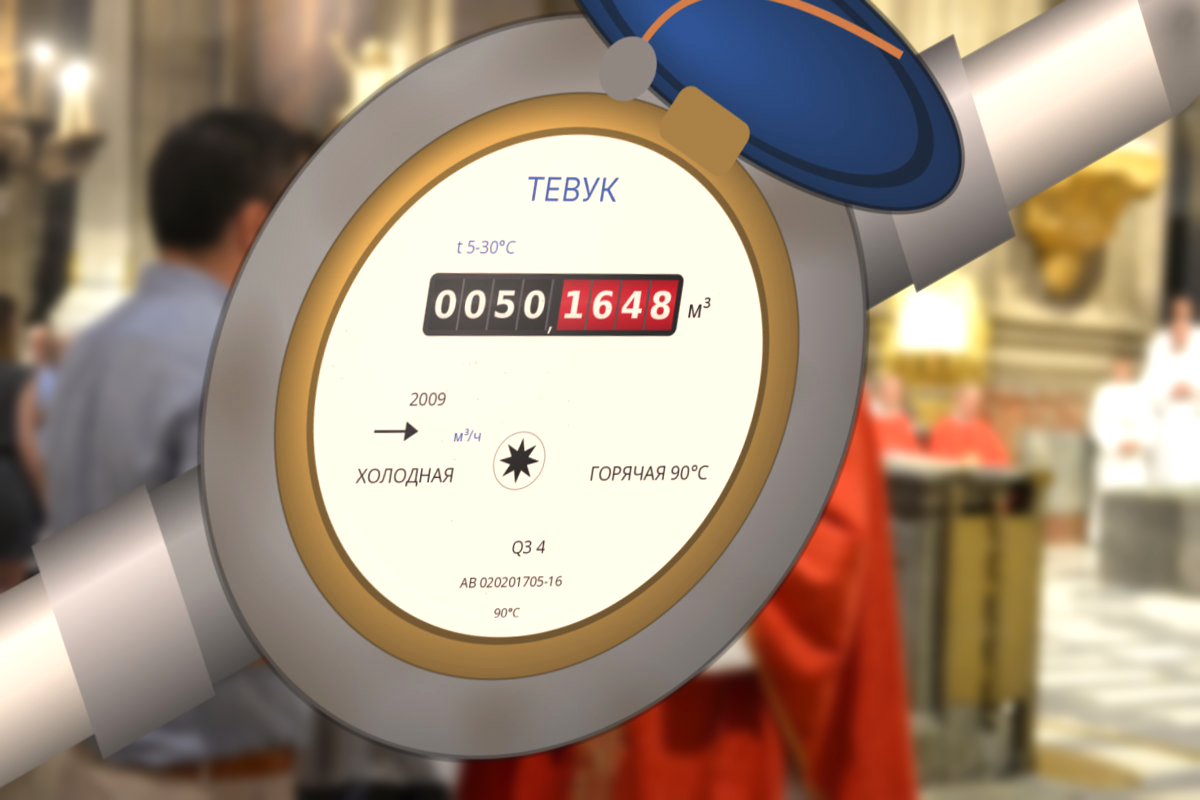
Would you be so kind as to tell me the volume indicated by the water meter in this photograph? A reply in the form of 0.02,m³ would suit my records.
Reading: 50.1648,m³
